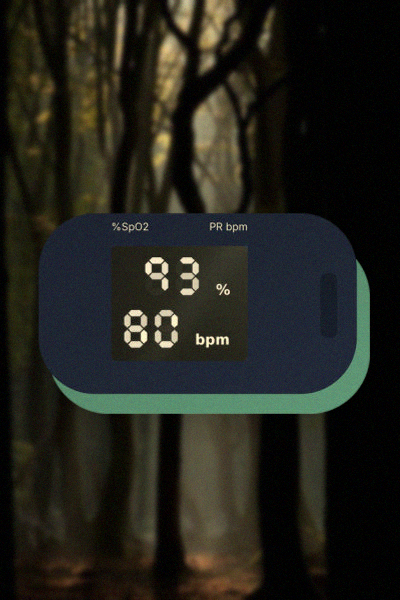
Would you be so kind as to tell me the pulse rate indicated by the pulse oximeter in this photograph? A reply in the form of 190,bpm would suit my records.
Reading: 80,bpm
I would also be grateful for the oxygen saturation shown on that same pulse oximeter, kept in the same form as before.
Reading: 93,%
